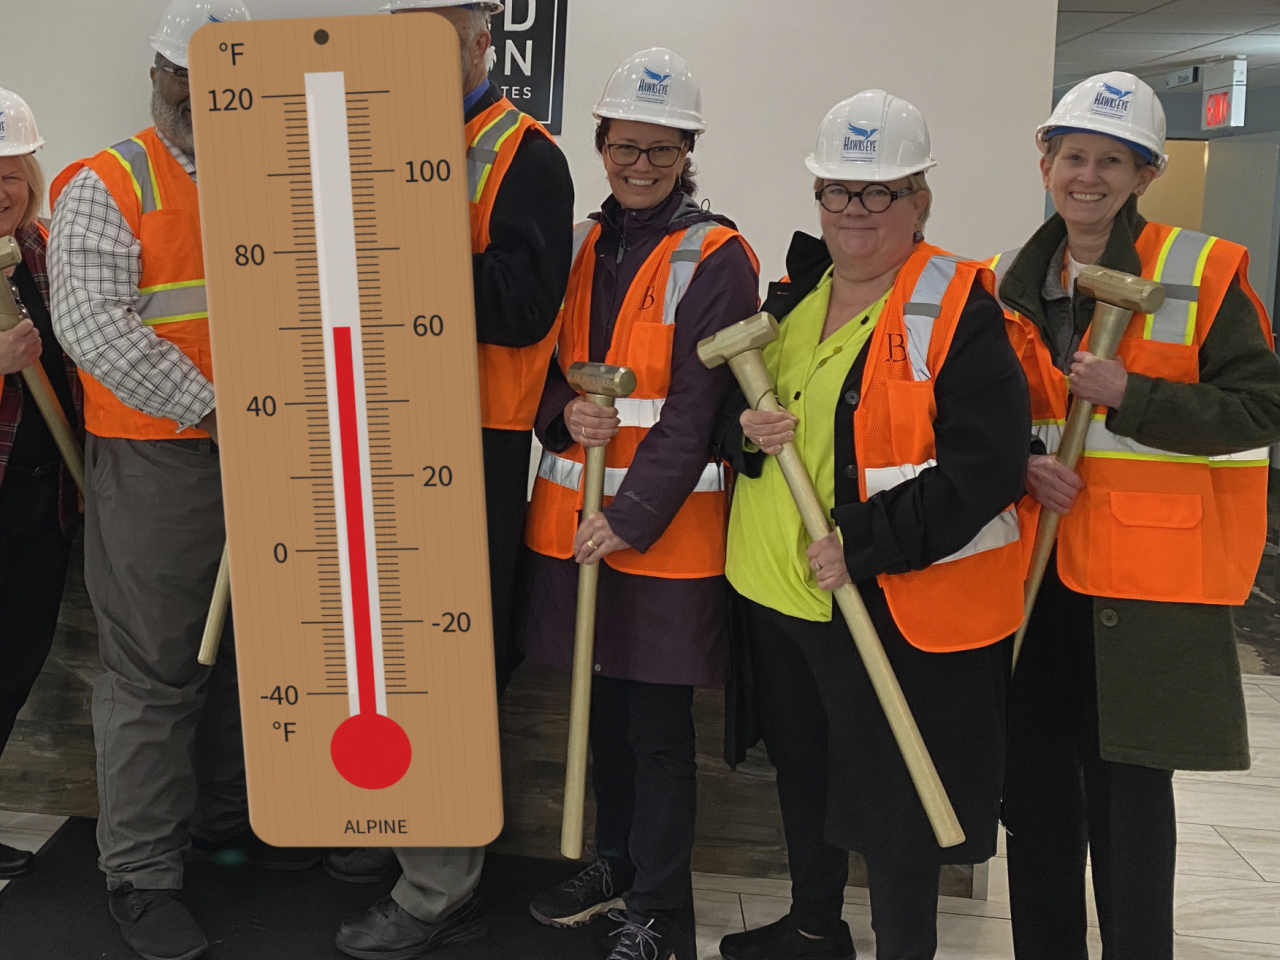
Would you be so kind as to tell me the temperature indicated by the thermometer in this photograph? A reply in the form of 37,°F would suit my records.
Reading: 60,°F
